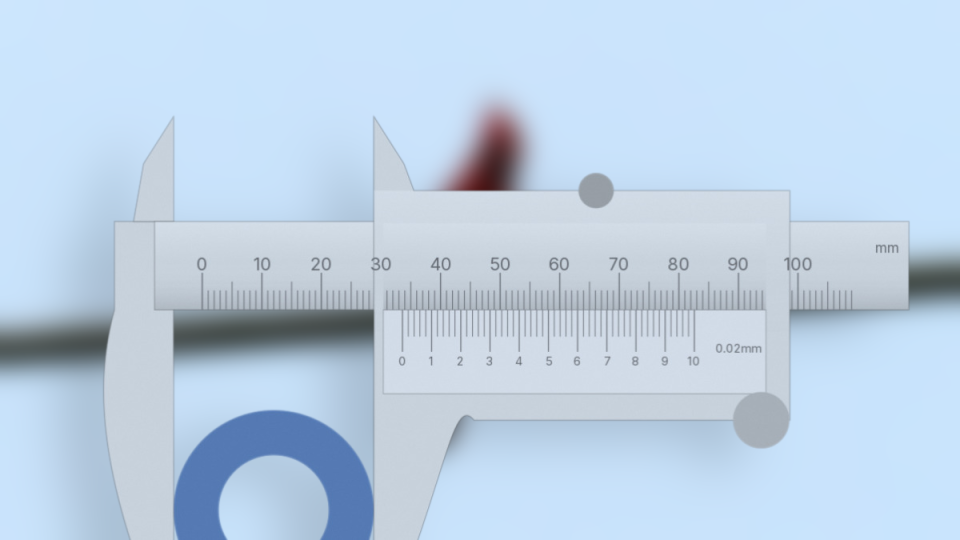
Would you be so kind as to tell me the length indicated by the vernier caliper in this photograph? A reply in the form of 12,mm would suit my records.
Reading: 33.6,mm
